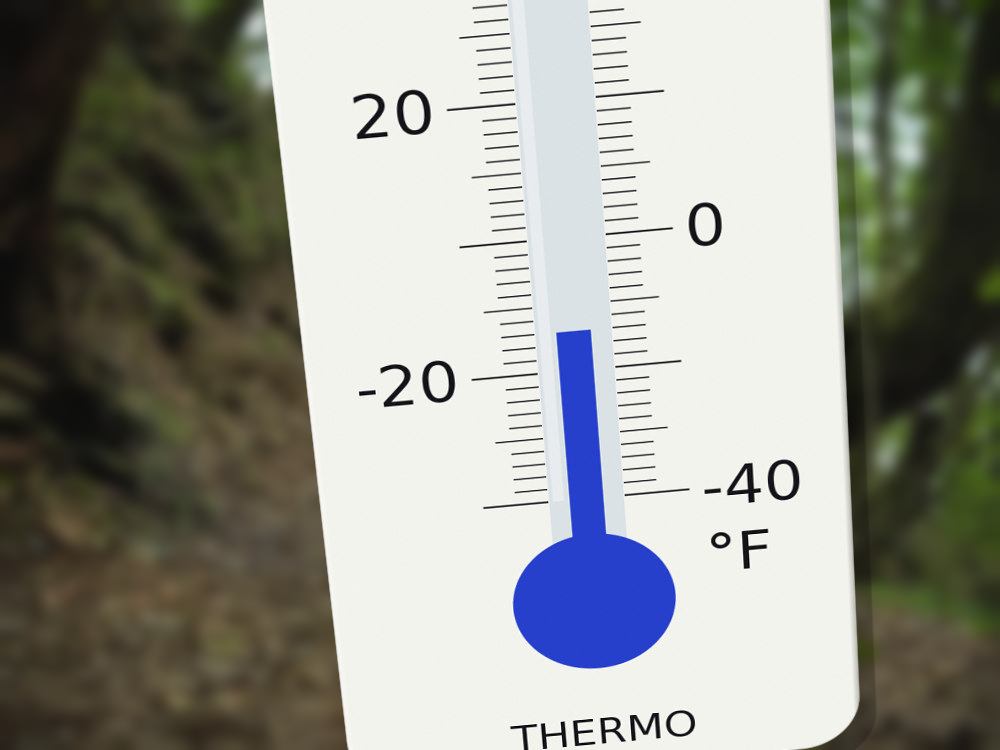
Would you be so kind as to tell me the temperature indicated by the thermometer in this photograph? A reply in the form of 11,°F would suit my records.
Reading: -14,°F
